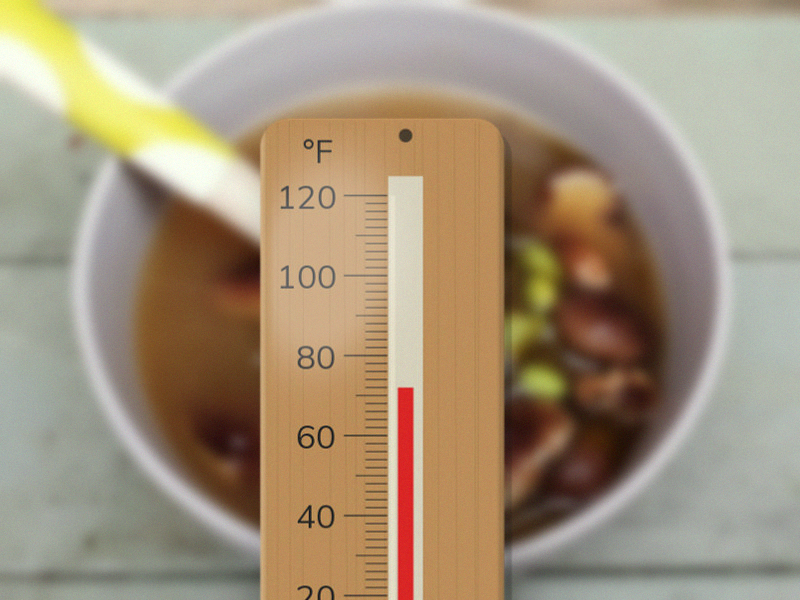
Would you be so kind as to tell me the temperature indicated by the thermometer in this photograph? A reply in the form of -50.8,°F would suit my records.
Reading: 72,°F
